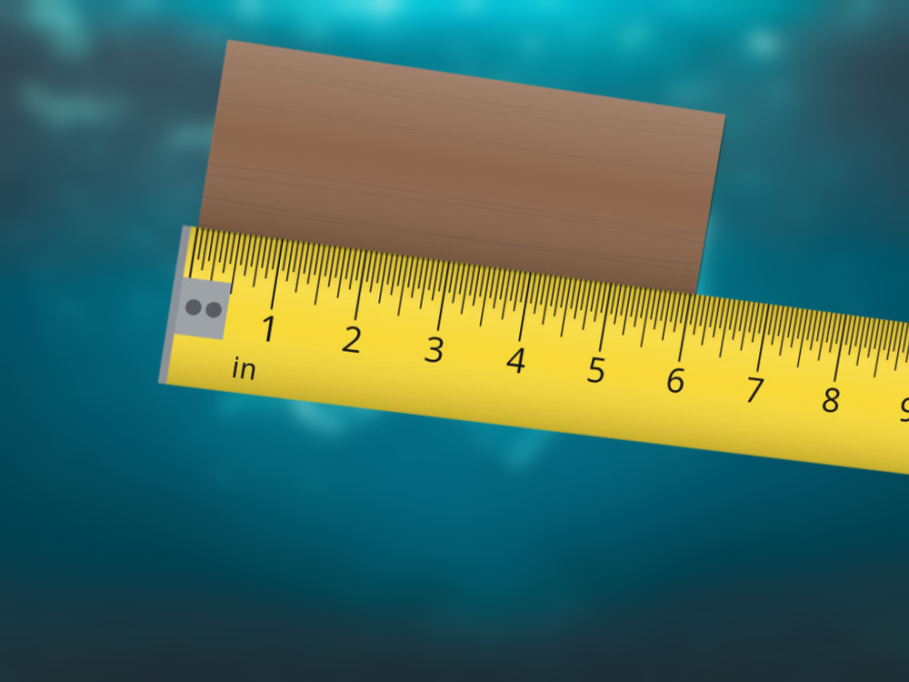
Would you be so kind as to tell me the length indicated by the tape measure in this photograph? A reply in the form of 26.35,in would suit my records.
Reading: 6.0625,in
